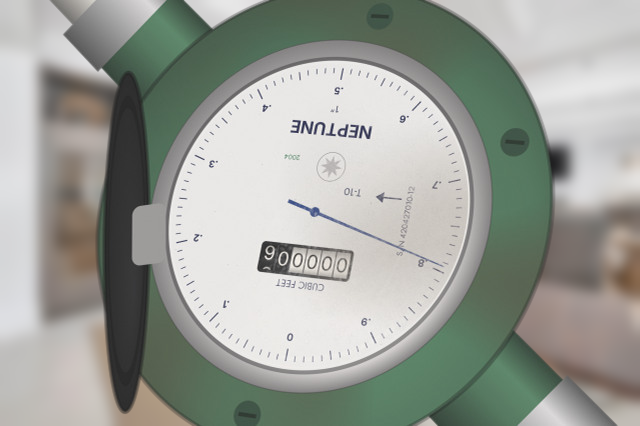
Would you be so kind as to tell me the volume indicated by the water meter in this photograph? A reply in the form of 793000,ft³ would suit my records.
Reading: 5.79,ft³
